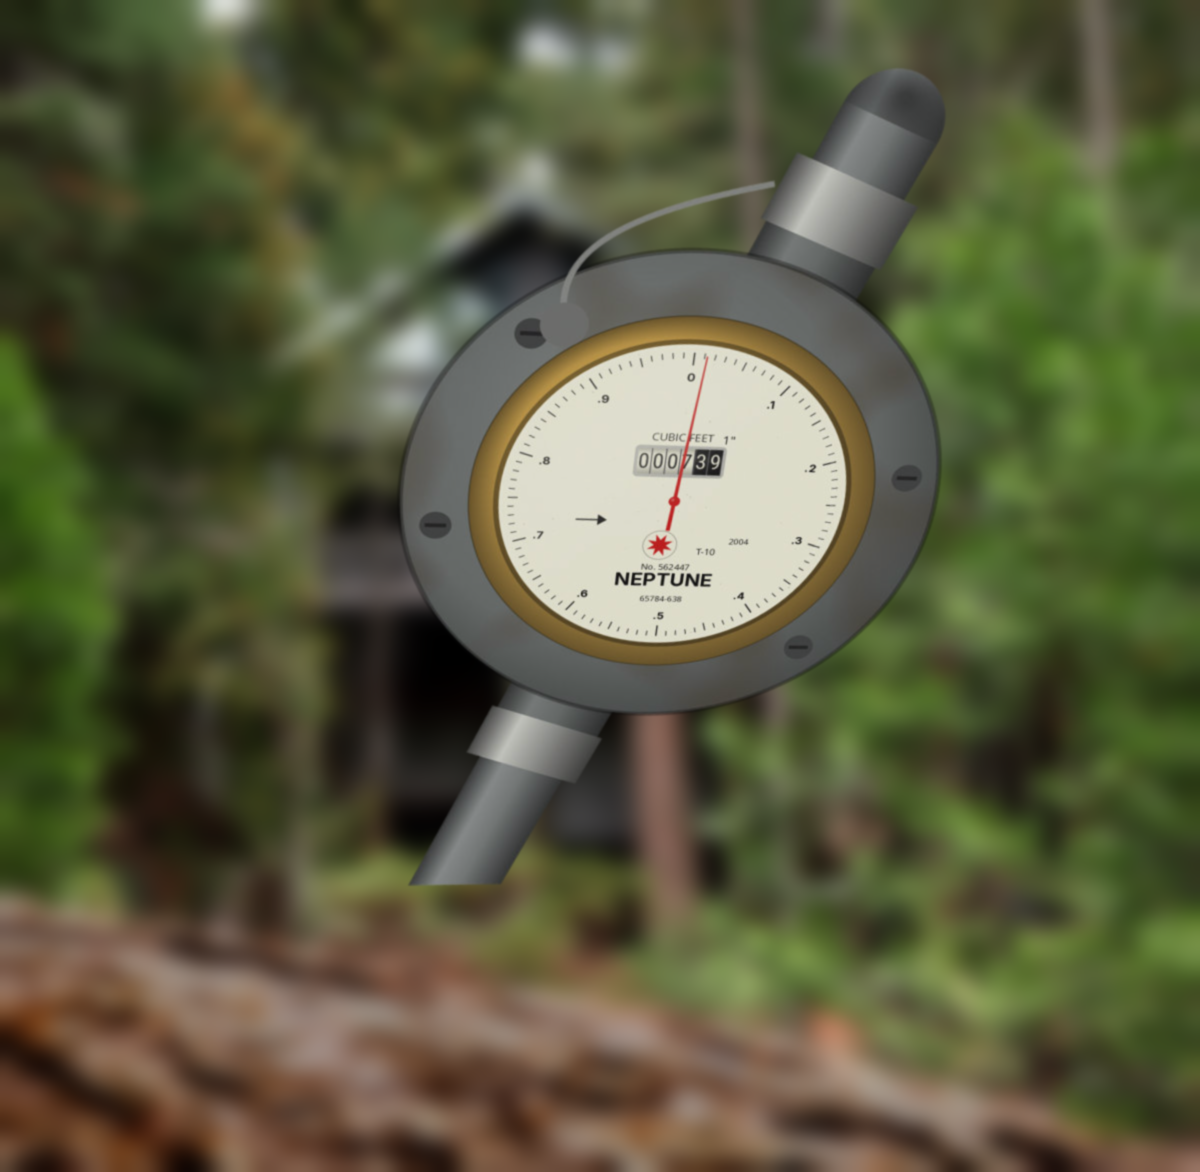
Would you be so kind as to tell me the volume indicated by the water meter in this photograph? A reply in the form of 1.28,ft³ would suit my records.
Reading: 739.01,ft³
